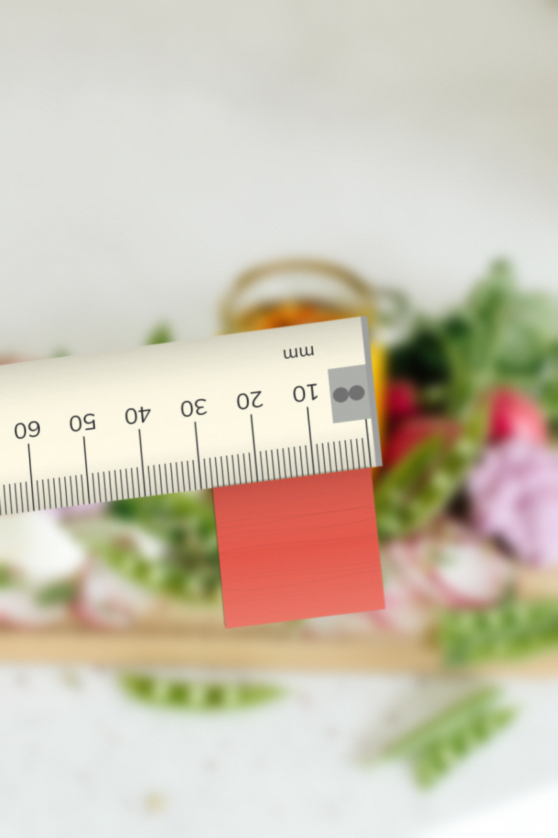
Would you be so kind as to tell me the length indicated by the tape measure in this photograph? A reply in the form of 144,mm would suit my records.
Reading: 28,mm
